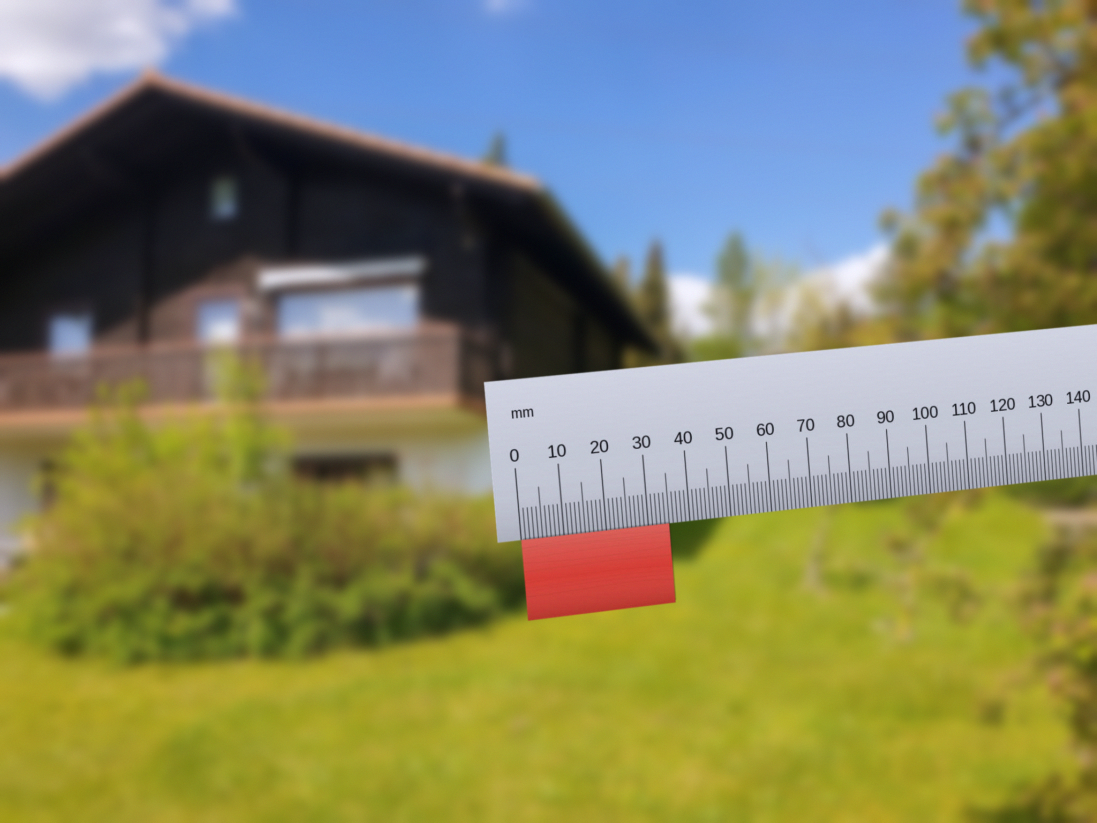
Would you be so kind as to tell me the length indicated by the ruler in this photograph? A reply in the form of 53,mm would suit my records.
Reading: 35,mm
